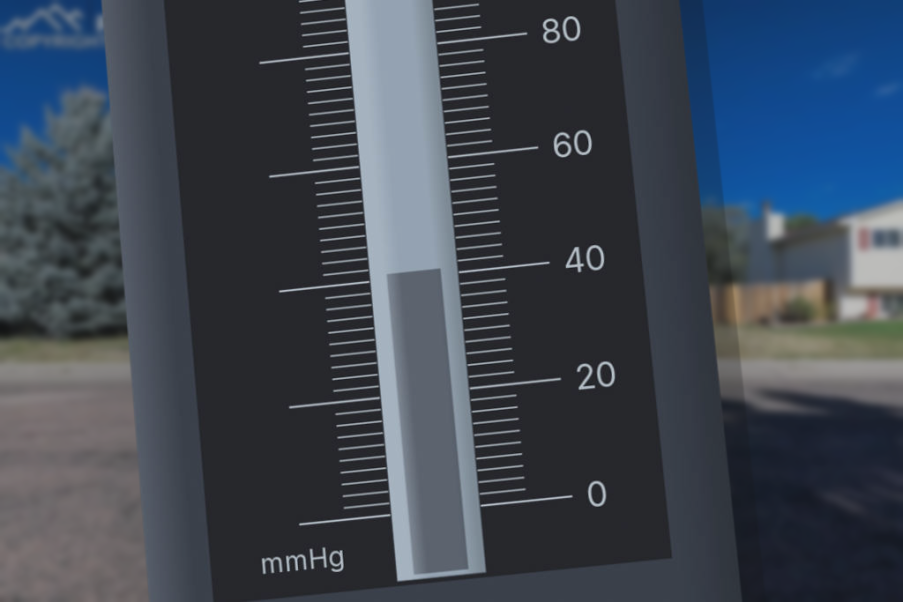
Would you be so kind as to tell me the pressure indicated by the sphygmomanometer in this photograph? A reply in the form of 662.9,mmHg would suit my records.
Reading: 41,mmHg
